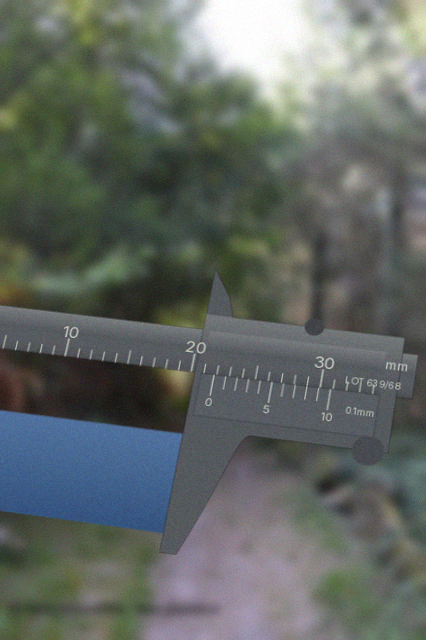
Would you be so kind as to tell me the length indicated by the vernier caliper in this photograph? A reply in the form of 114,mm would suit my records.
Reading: 21.8,mm
